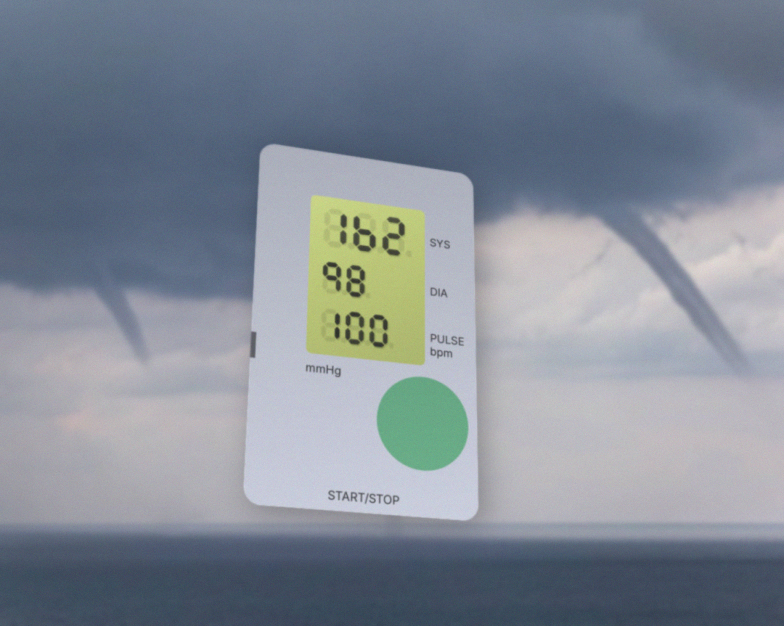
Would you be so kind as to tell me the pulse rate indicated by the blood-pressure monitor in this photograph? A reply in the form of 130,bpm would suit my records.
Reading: 100,bpm
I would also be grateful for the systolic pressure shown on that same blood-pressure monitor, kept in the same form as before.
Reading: 162,mmHg
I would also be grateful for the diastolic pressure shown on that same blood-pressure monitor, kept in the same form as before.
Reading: 98,mmHg
